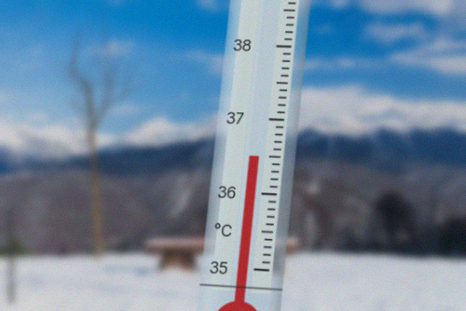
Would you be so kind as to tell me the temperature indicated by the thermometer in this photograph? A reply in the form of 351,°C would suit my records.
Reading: 36.5,°C
